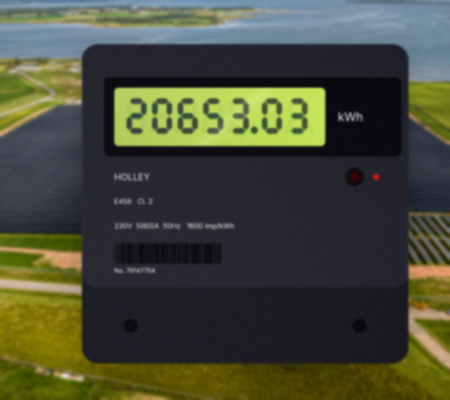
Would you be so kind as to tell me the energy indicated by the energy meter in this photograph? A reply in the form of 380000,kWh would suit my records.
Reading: 20653.03,kWh
